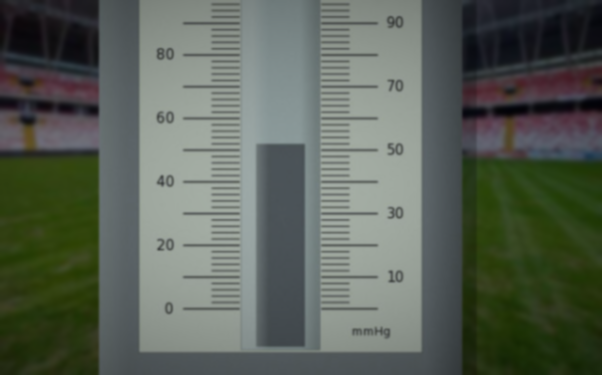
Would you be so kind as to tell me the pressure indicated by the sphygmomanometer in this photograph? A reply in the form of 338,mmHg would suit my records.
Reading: 52,mmHg
